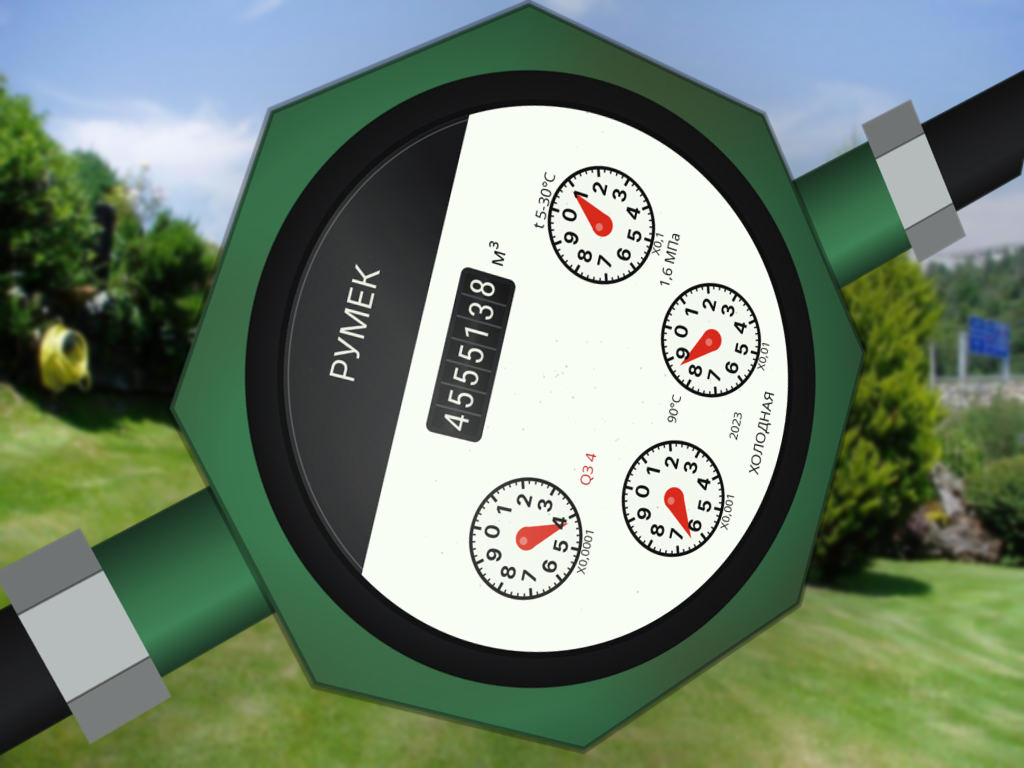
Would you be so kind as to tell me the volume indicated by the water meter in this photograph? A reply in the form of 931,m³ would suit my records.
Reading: 4555138.0864,m³
